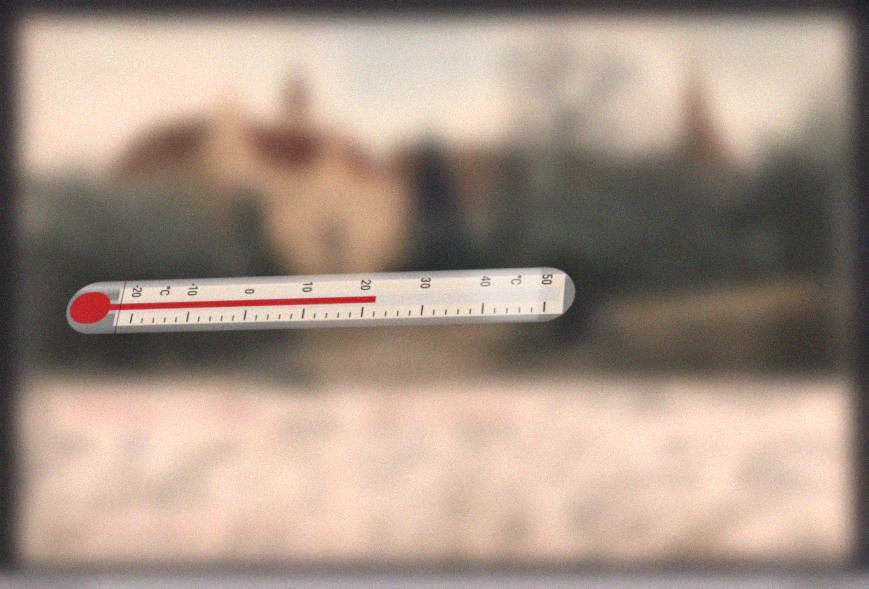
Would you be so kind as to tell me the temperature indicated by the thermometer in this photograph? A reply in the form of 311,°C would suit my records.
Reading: 22,°C
